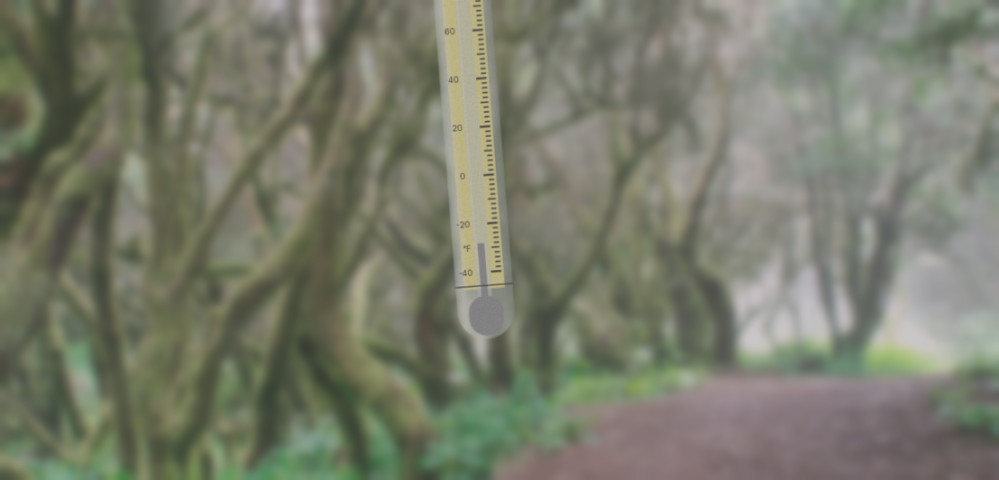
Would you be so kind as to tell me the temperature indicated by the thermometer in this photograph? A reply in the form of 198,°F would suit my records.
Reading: -28,°F
